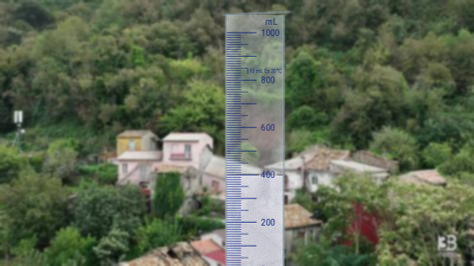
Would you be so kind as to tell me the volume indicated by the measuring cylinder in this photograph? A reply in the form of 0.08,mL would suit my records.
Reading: 400,mL
